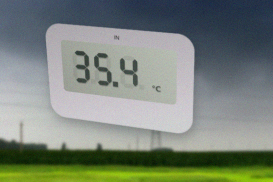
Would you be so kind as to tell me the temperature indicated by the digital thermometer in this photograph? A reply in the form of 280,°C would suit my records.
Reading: 35.4,°C
